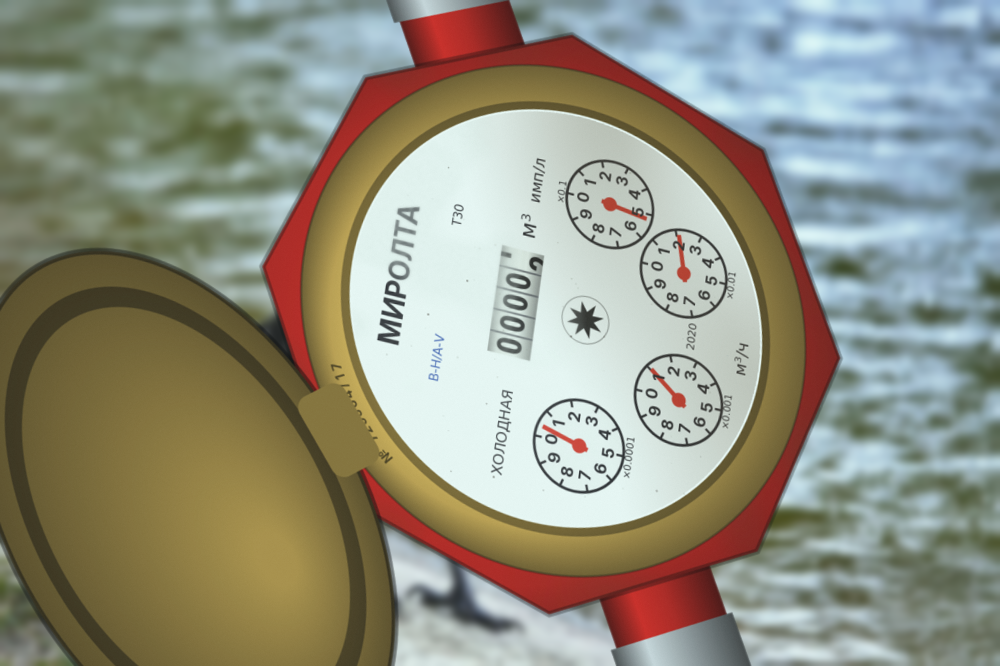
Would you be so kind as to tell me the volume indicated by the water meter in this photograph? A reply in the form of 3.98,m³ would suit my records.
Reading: 1.5210,m³
